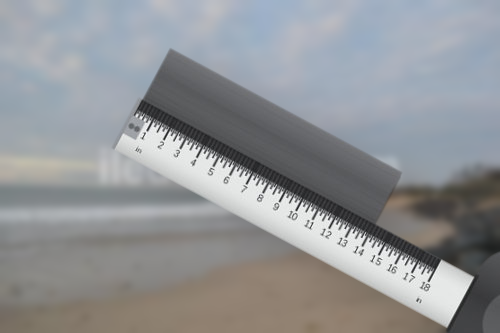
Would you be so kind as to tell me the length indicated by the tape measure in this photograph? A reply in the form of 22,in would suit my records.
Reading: 14,in
